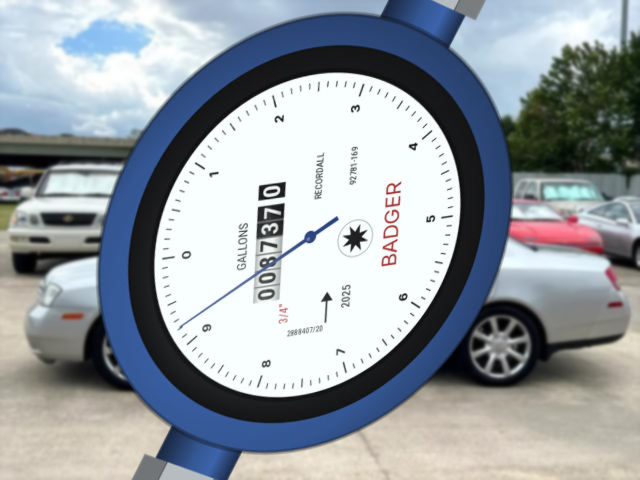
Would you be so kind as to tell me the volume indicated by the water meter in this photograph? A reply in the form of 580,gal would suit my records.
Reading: 87369.2,gal
